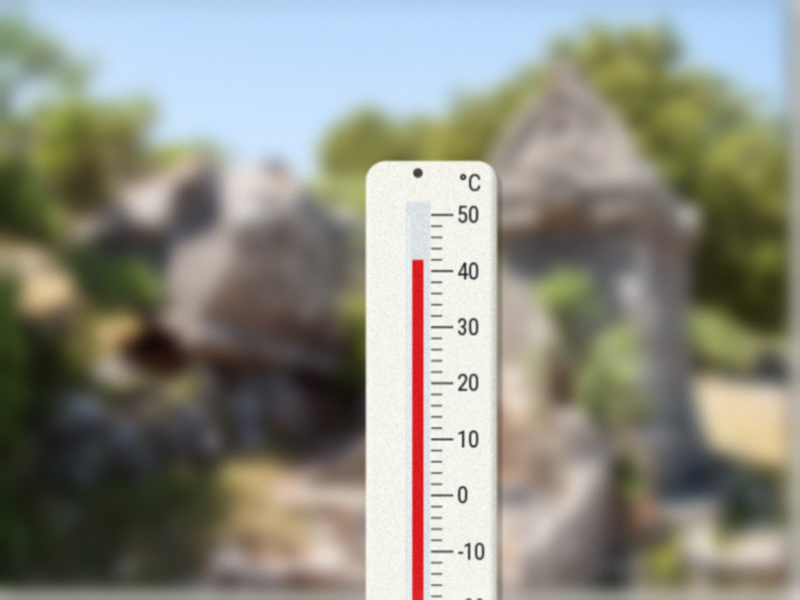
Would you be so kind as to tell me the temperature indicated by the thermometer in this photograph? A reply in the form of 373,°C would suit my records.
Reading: 42,°C
